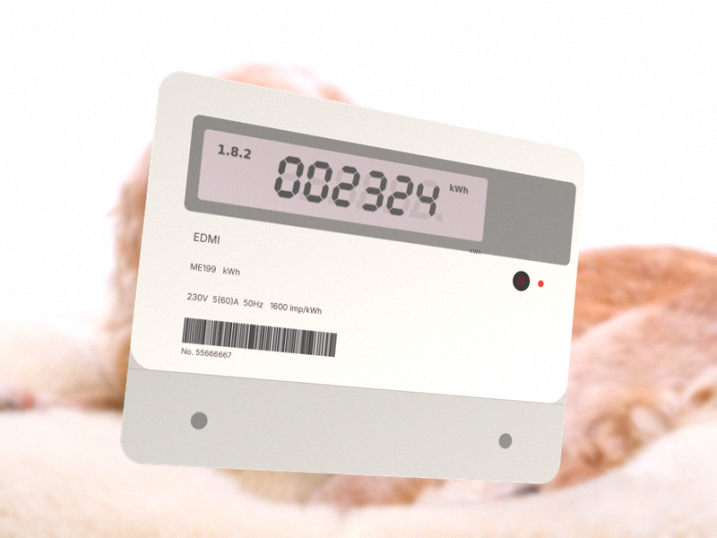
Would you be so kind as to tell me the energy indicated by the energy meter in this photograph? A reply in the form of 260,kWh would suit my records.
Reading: 2324,kWh
